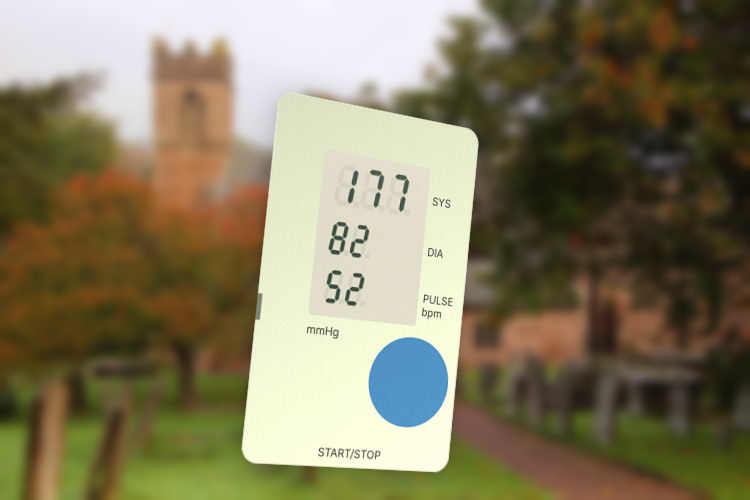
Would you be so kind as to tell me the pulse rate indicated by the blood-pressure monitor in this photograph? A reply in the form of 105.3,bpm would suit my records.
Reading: 52,bpm
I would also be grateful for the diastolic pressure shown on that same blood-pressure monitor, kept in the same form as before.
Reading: 82,mmHg
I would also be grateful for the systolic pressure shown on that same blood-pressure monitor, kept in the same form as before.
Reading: 177,mmHg
